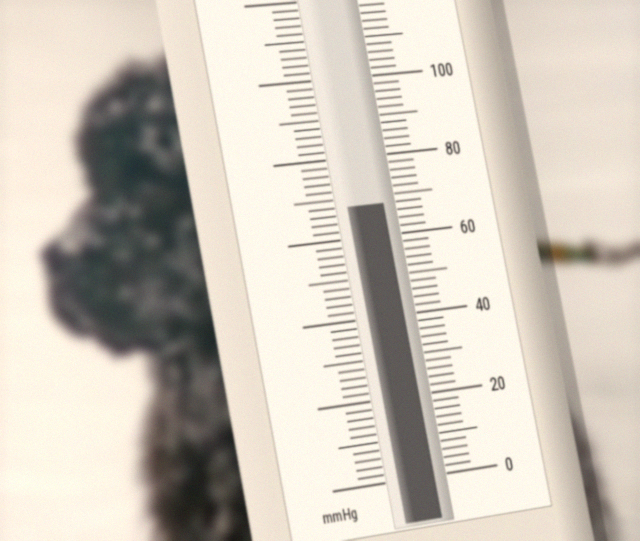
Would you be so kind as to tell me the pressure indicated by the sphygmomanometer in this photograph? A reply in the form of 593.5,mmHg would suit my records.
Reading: 68,mmHg
